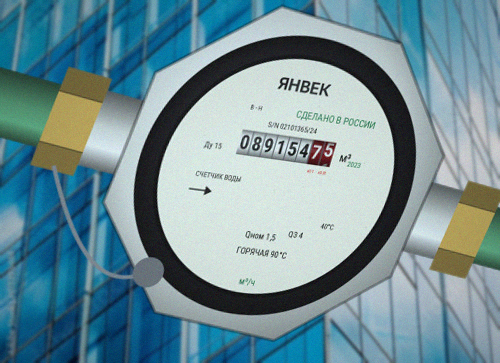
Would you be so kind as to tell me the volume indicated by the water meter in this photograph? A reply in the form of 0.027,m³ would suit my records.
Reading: 89154.75,m³
